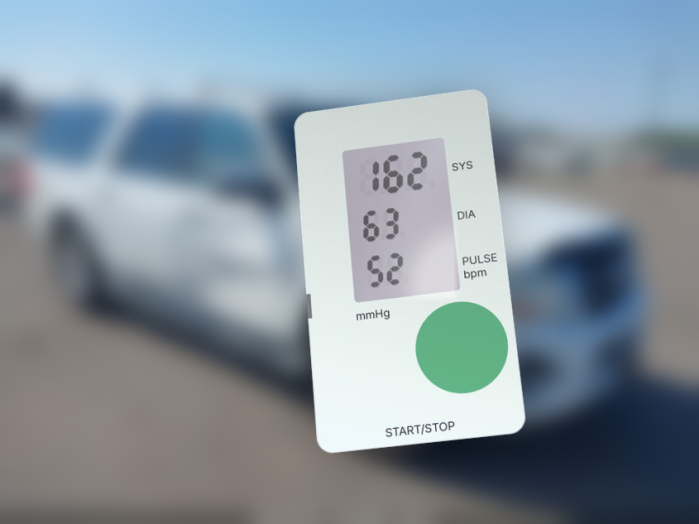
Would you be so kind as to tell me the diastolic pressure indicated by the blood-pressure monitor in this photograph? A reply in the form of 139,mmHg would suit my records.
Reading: 63,mmHg
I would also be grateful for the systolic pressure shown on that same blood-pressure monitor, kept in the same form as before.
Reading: 162,mmHg
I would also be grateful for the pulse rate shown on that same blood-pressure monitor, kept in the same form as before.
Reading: 52,bpm
